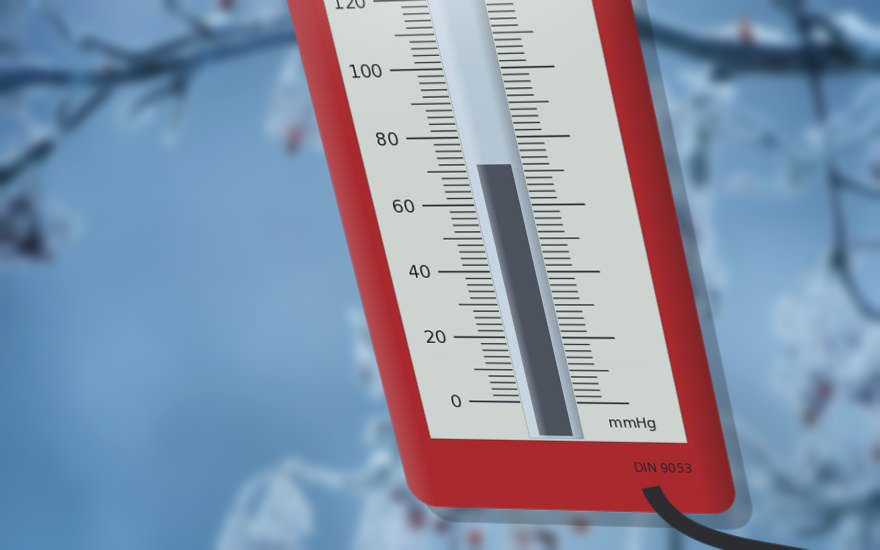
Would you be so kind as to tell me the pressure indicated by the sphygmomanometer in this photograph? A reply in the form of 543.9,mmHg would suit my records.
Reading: 72,mmHg
